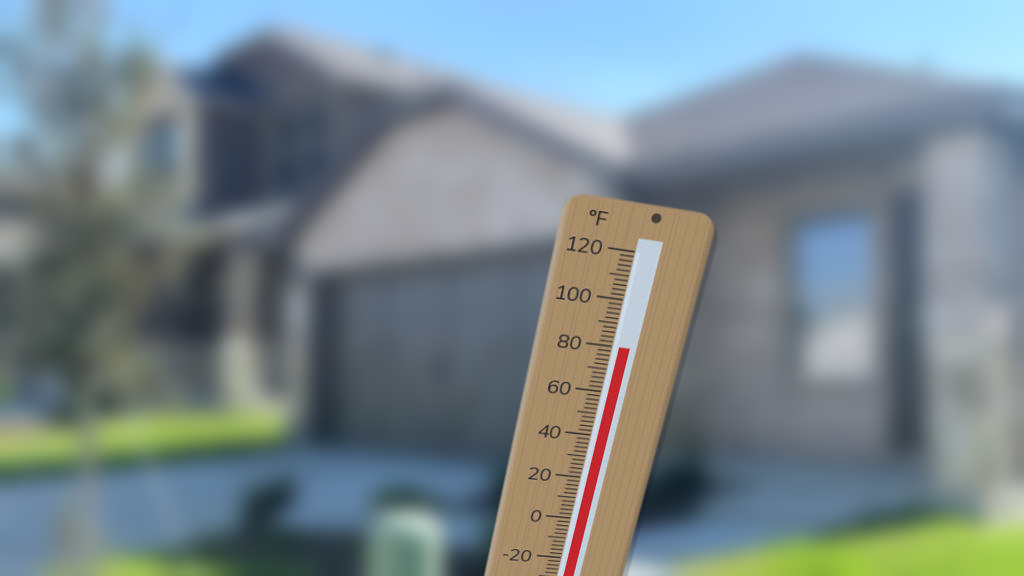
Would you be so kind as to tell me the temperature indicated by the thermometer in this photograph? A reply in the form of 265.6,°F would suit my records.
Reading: 80,°F
